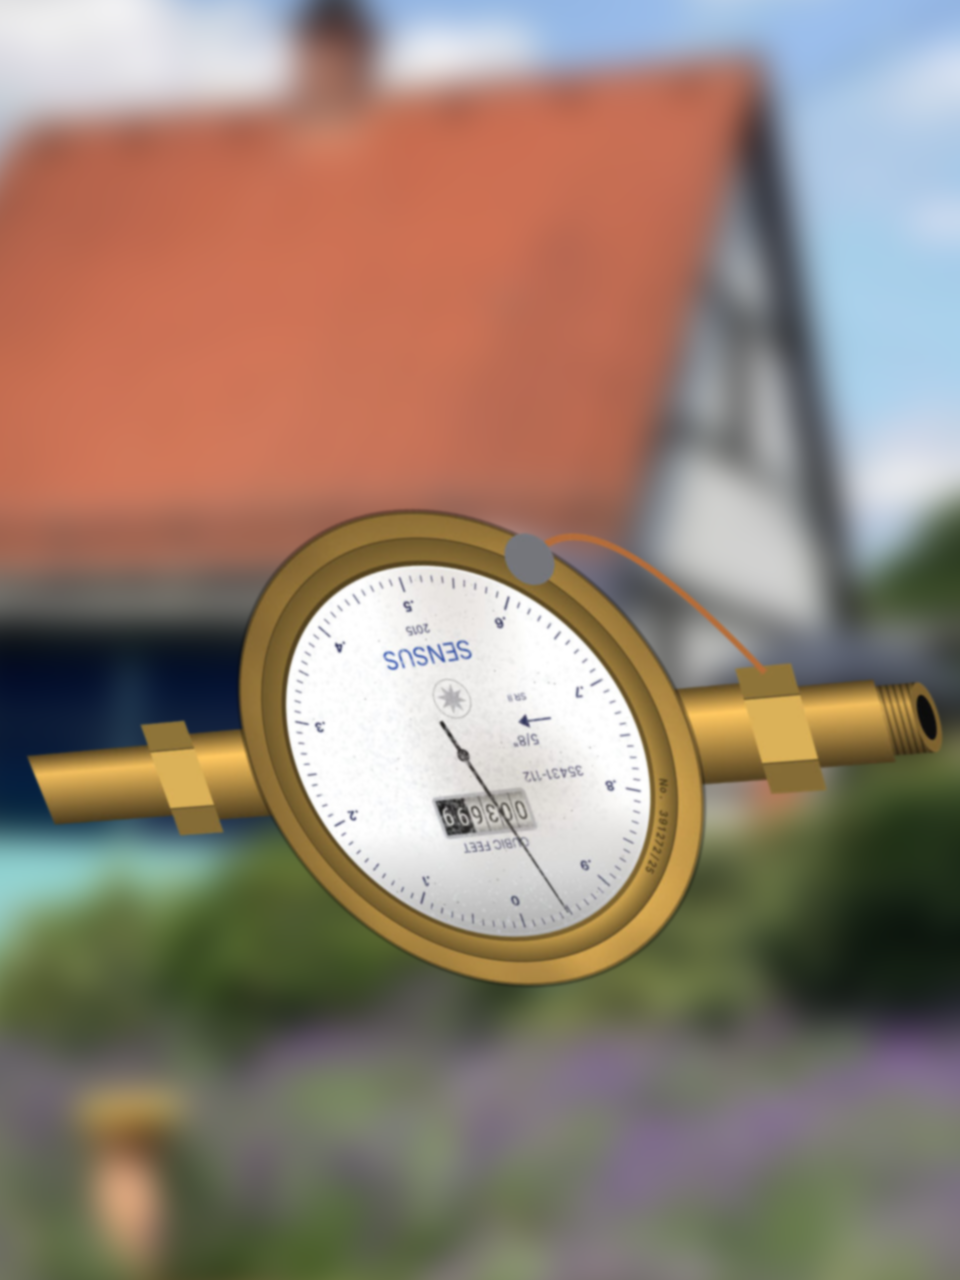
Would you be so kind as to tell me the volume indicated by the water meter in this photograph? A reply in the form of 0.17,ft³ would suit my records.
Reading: 3698.95,ft³
